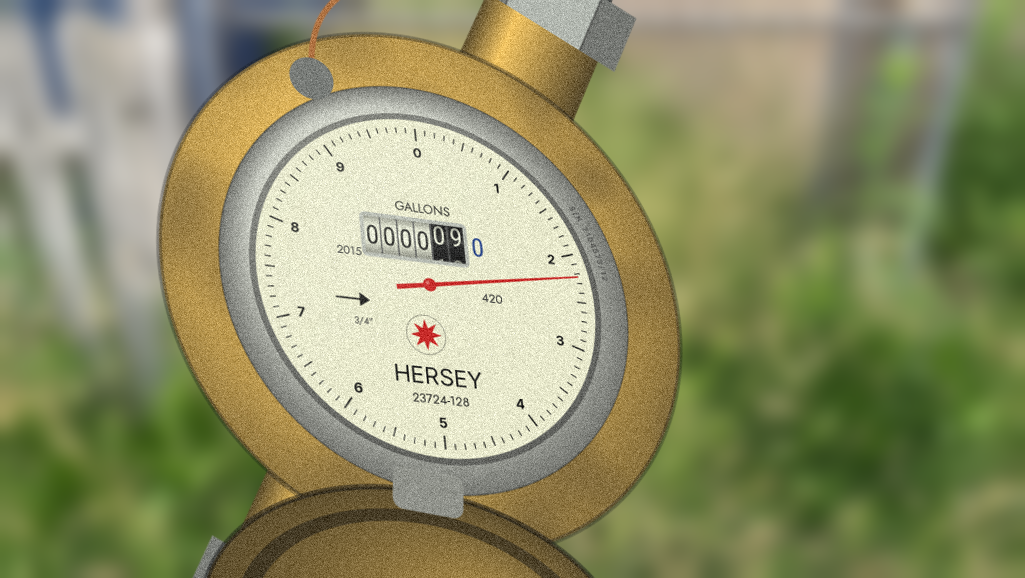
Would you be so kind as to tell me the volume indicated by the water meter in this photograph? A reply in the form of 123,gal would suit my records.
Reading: 92.2,gal
